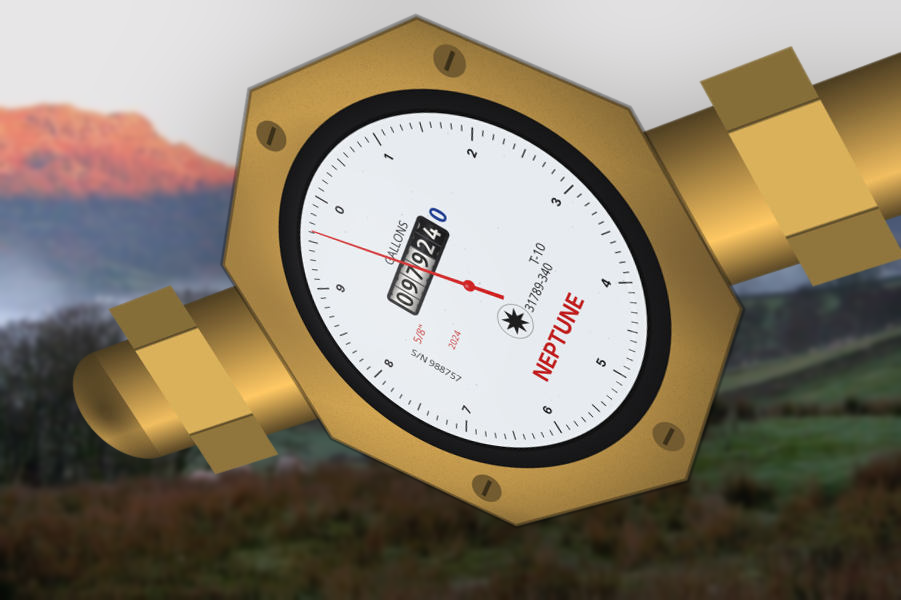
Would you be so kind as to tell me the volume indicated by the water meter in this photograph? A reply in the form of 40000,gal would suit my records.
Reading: 979239.6,gal
